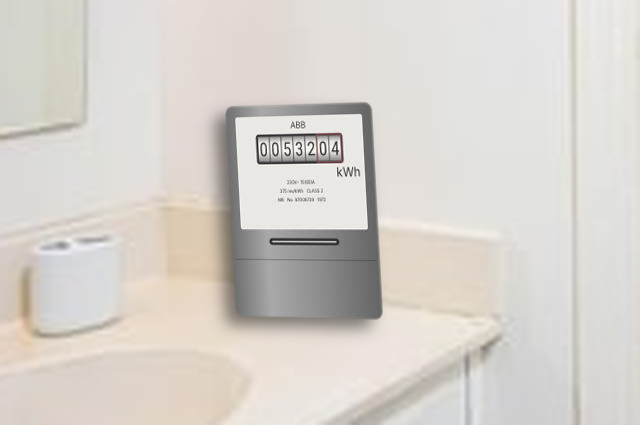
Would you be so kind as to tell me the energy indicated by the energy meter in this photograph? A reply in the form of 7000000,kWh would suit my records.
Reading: 532.04,kWh
